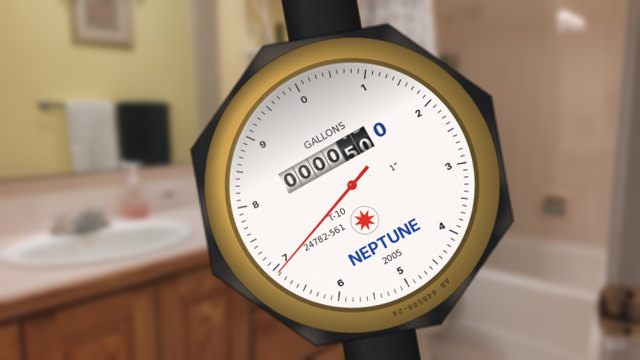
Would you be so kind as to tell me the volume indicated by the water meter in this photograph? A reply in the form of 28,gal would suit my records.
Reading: 496.9,gal
